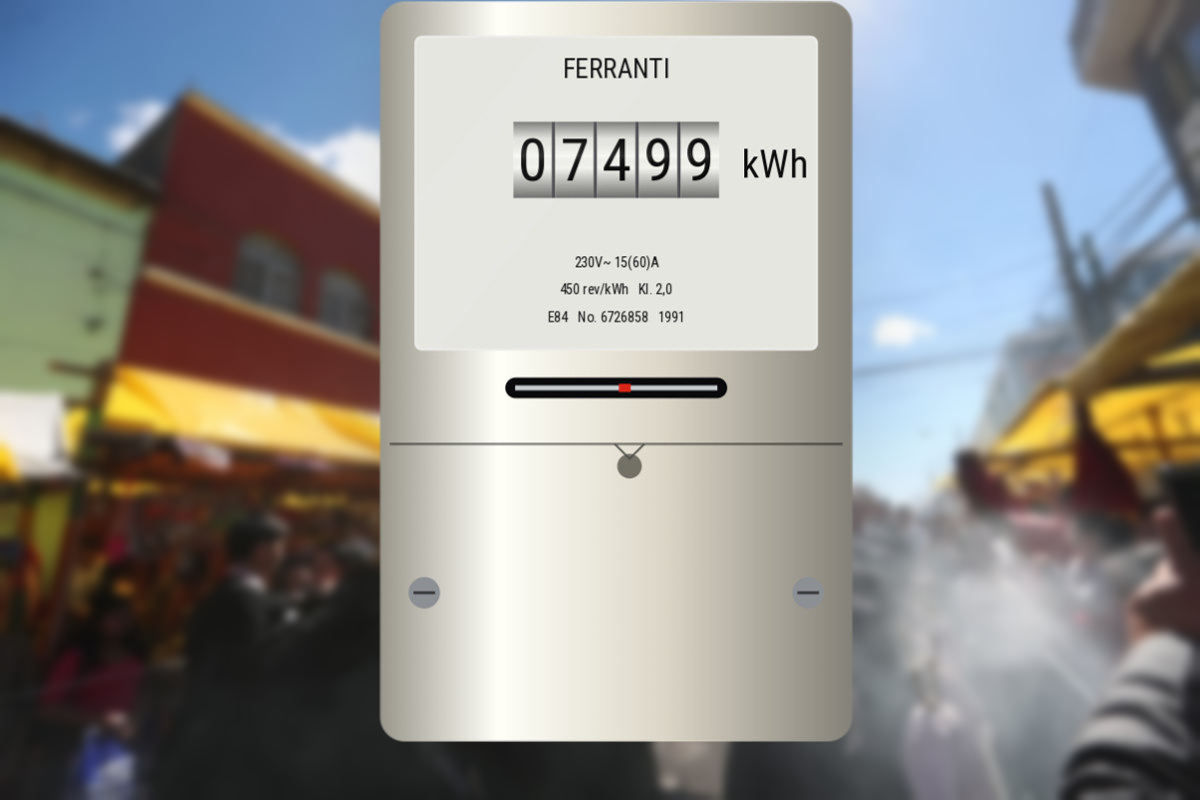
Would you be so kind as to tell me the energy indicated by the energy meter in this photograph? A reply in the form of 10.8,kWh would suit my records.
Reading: 7499,kWh
